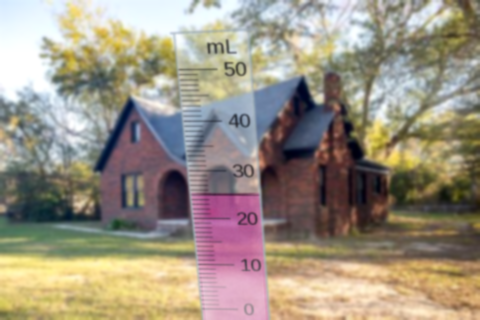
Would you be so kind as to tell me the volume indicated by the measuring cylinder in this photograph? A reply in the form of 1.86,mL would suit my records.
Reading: 25,mL
